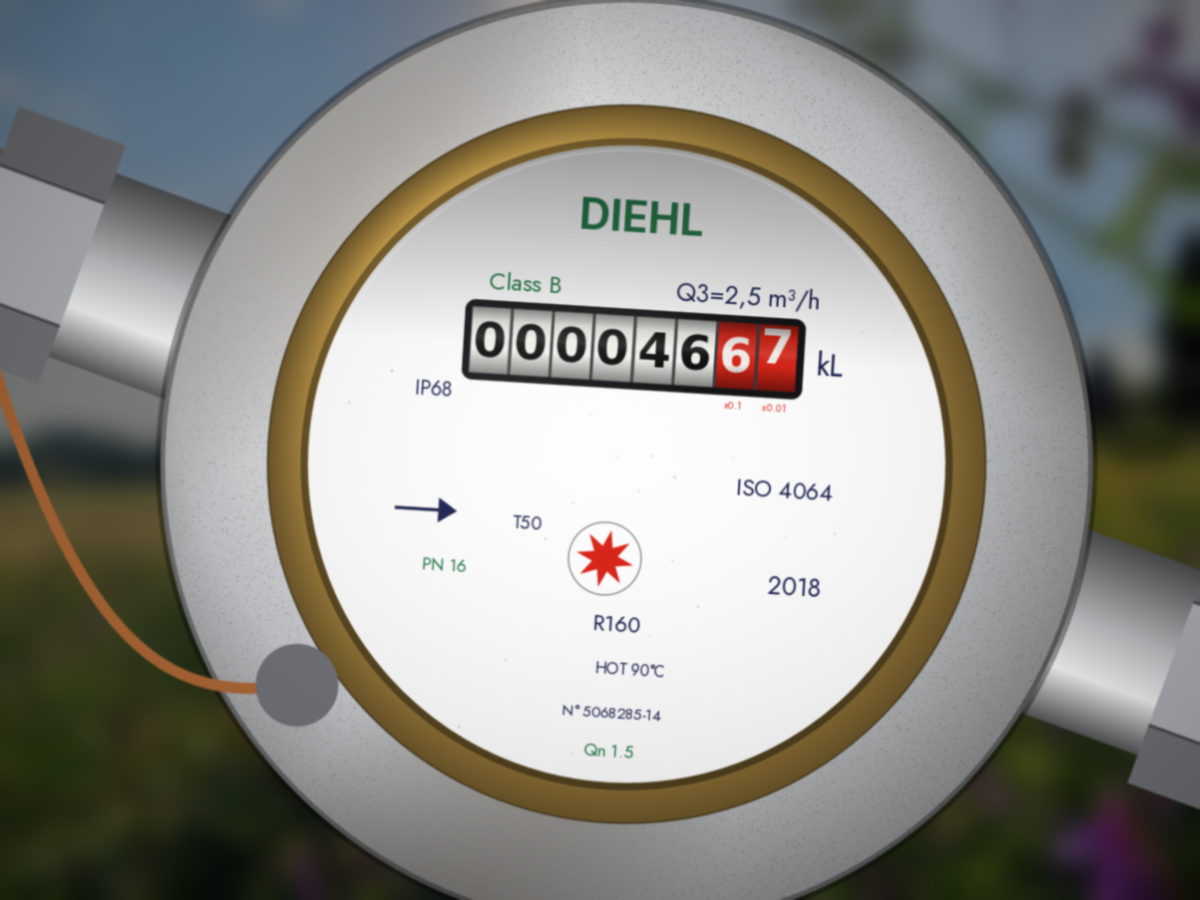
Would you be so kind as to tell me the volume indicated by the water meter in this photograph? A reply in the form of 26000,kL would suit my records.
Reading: 46.67,kL
